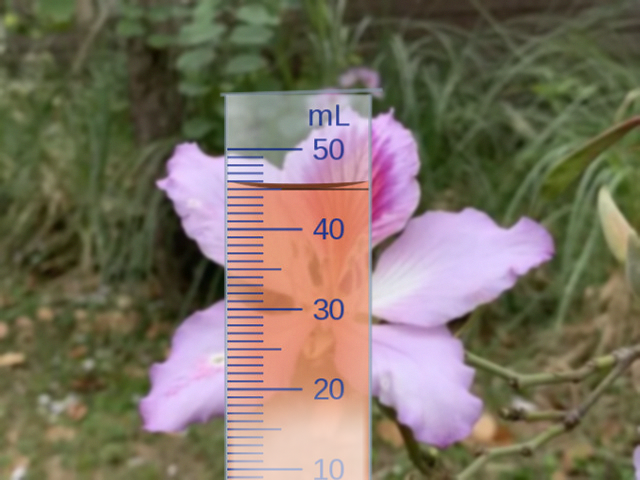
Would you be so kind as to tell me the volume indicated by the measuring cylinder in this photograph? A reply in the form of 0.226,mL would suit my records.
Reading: 45,mL
